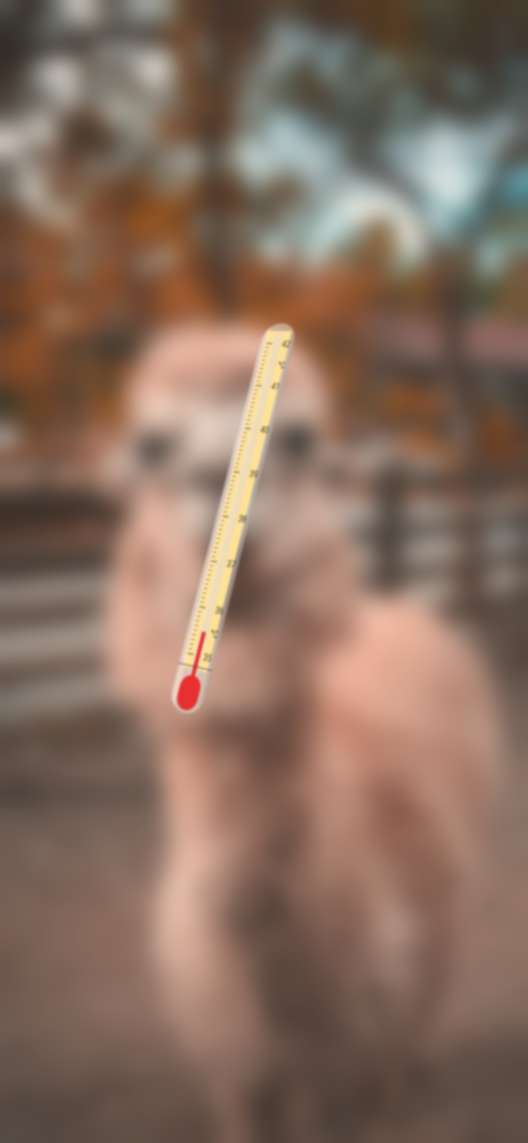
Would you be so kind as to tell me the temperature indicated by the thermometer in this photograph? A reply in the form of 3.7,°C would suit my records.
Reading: 35.5,°C
